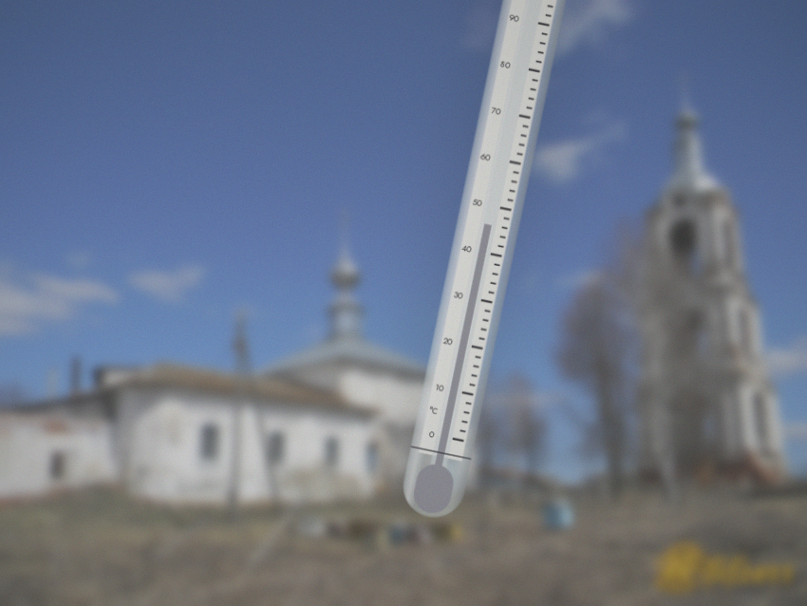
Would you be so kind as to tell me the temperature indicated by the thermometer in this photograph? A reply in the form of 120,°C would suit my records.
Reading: 46,°C
